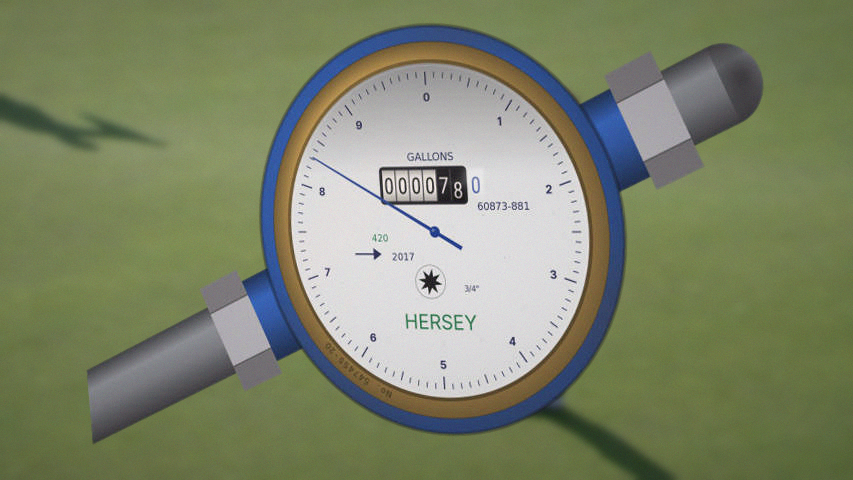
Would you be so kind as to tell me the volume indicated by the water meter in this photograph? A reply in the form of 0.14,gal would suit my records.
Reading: 778.3,gal
